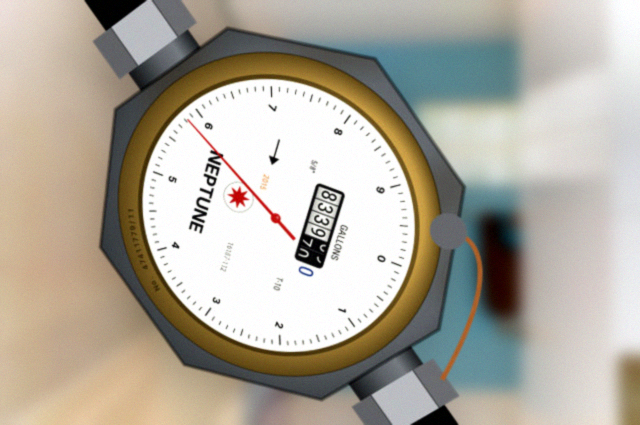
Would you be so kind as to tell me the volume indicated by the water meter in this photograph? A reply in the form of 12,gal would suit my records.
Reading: 8339695.8,gal
